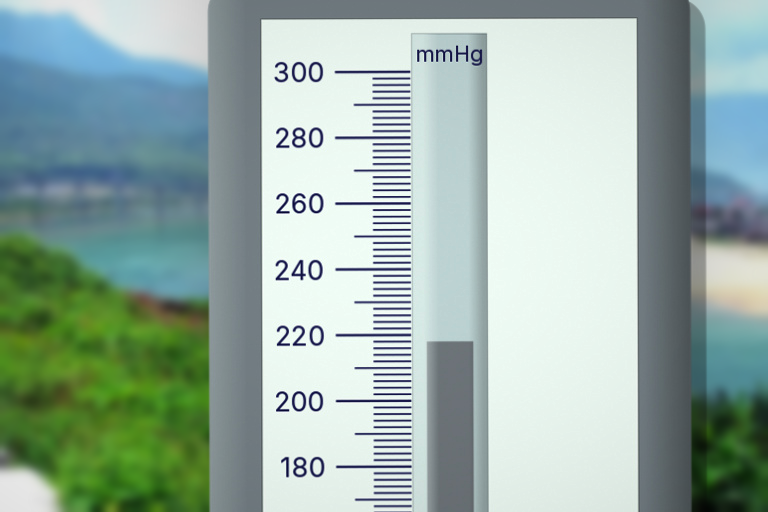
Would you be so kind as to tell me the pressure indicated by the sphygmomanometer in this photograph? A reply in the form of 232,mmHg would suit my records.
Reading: 218,mmHg
